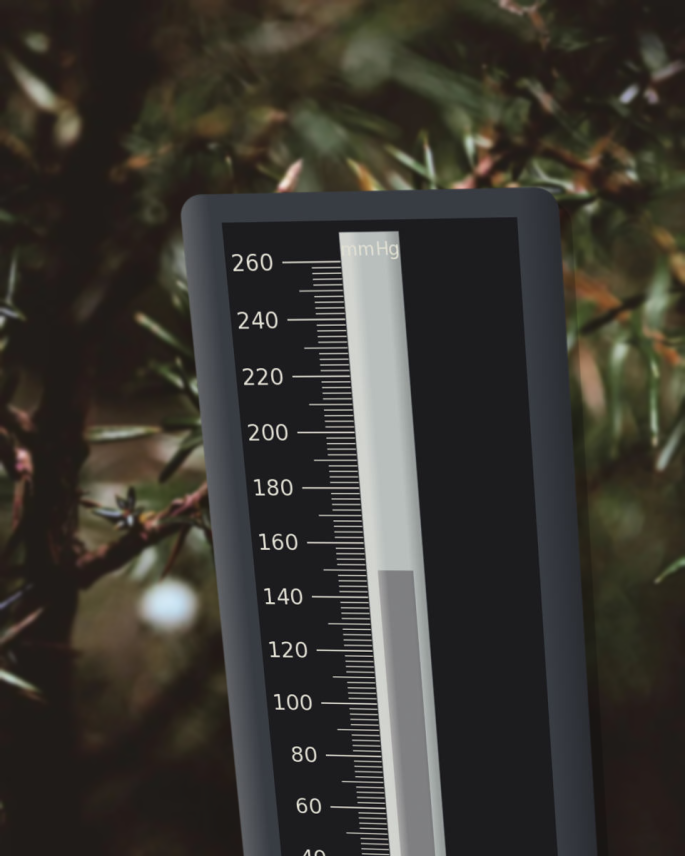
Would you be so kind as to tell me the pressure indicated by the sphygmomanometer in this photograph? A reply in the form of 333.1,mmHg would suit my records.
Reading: 150,mmHg
